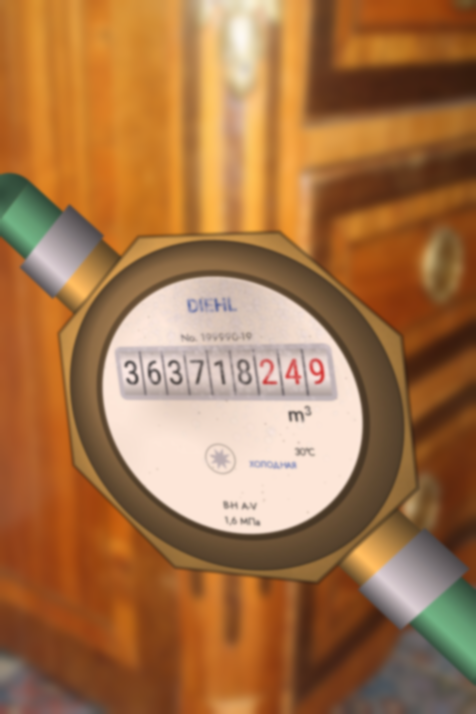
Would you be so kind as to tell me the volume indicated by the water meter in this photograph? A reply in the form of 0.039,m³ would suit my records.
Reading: 363718.249,m³
